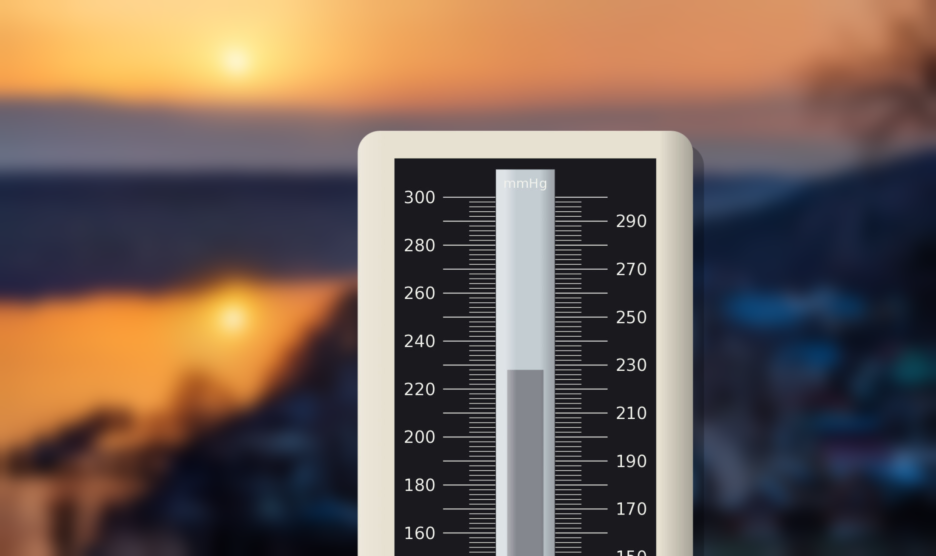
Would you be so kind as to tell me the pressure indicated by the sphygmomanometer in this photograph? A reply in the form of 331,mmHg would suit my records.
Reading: 228,mmHg
